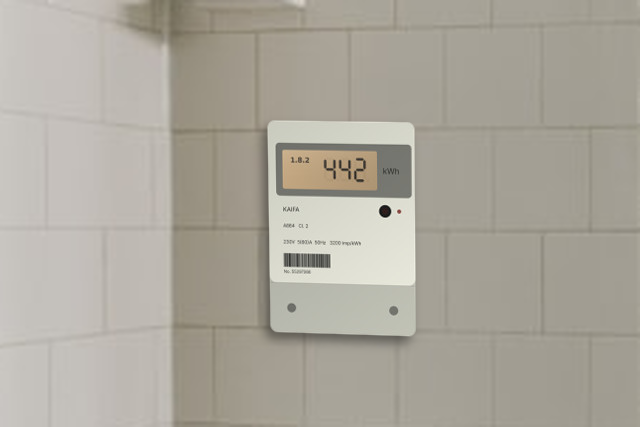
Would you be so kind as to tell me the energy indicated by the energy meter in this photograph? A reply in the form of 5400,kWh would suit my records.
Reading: 442,kWh
